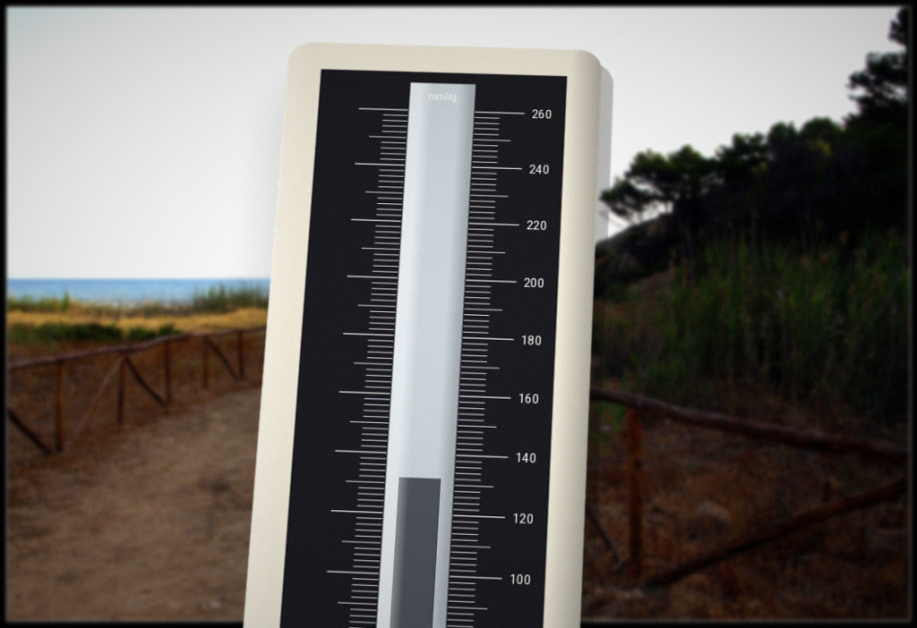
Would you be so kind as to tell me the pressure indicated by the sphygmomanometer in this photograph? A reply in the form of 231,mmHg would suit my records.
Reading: 132,mmHg
